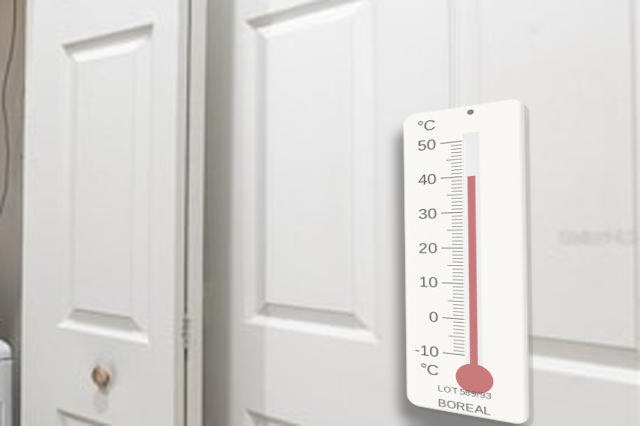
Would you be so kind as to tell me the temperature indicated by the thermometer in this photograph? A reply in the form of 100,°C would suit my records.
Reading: 40,°C
